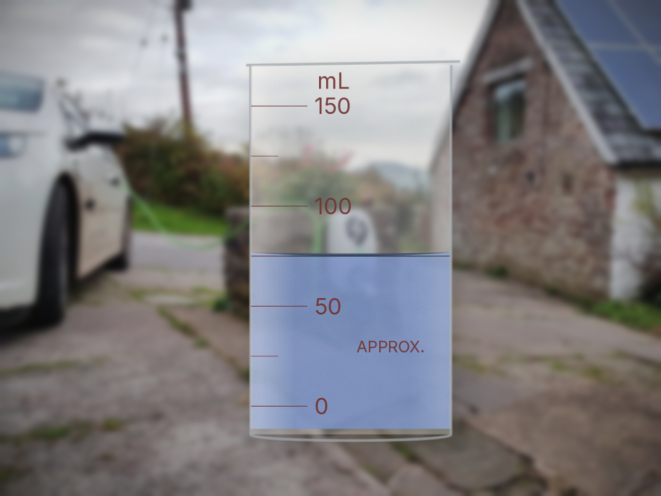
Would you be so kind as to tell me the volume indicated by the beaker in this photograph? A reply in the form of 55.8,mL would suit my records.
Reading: 75,mL
